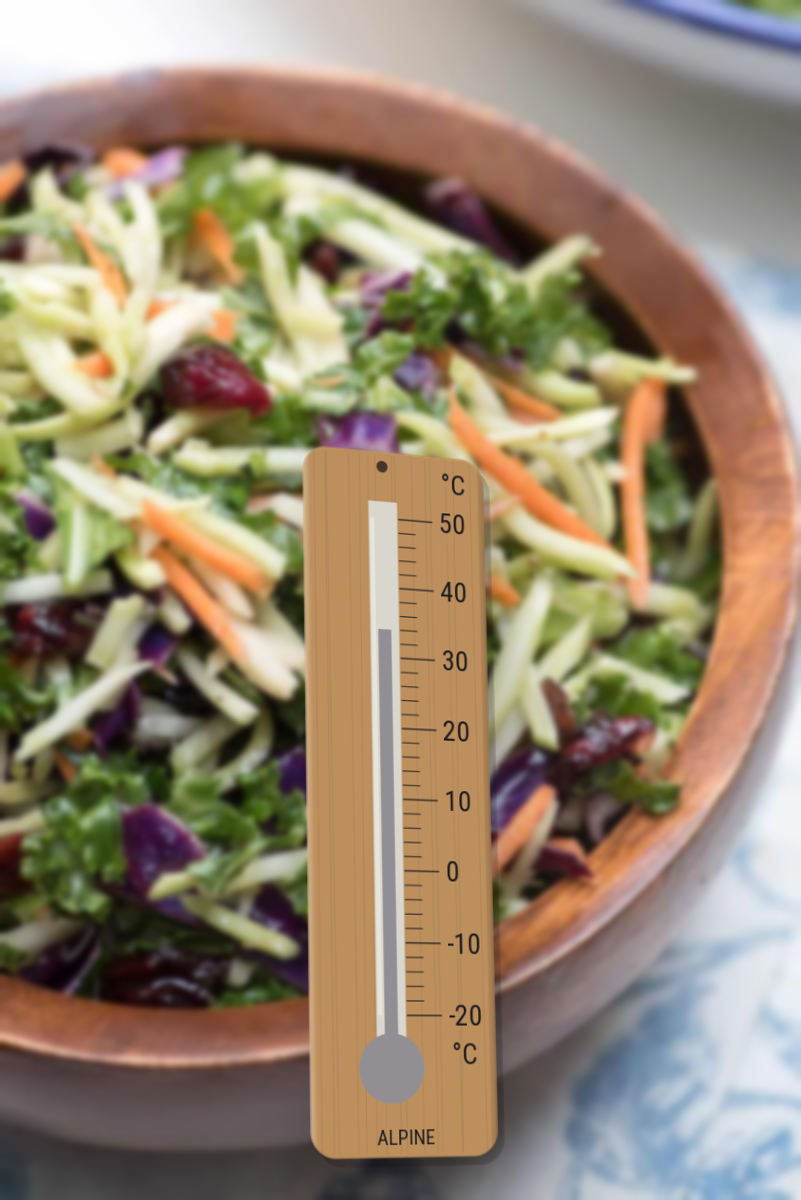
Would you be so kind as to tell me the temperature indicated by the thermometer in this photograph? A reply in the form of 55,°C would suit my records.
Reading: 34,°C
